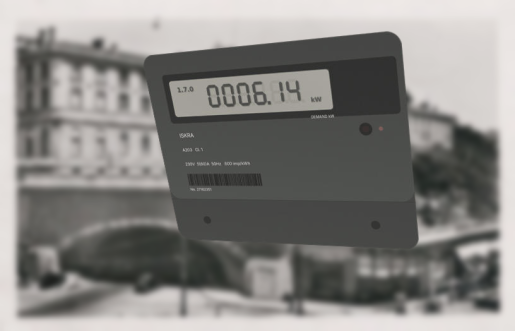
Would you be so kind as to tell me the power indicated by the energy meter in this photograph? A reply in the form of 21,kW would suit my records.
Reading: 6.14,kW
